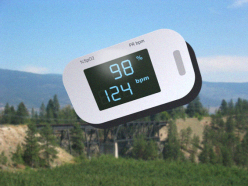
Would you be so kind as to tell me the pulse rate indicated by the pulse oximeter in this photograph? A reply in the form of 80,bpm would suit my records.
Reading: 124,bpm
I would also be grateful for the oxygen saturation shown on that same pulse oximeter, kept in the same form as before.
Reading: 98,%
